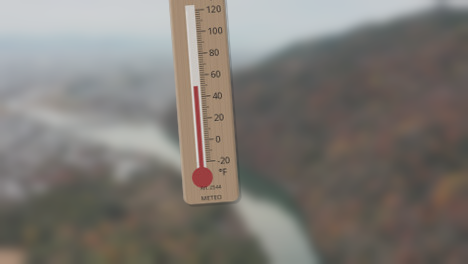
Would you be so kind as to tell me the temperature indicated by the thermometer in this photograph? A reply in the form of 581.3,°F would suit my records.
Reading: 50,°F
